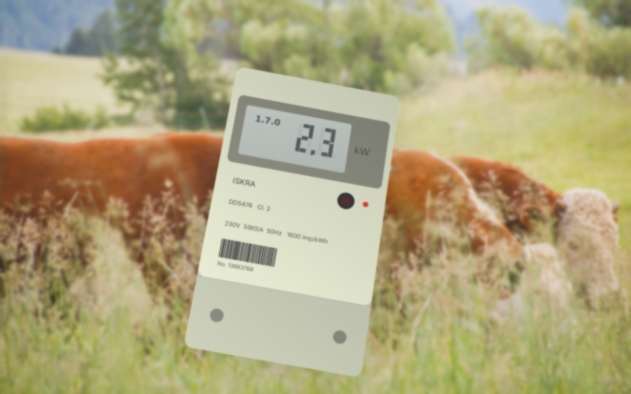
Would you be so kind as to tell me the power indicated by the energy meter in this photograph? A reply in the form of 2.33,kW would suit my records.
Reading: 2.3,kW
